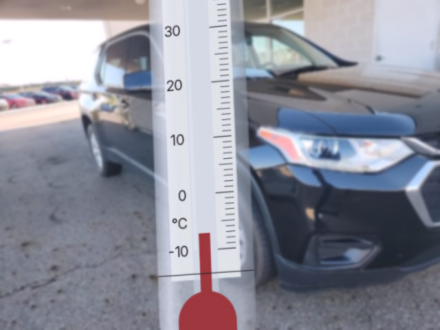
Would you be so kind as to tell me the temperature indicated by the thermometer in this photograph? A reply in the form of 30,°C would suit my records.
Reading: -7,°C
